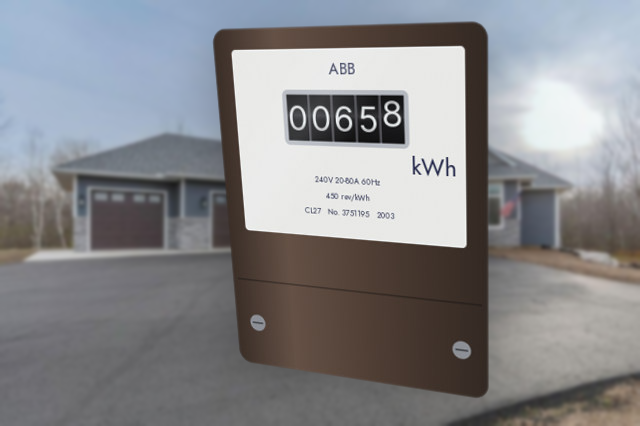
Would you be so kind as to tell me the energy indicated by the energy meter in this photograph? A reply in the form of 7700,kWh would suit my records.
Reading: 658,kWh
